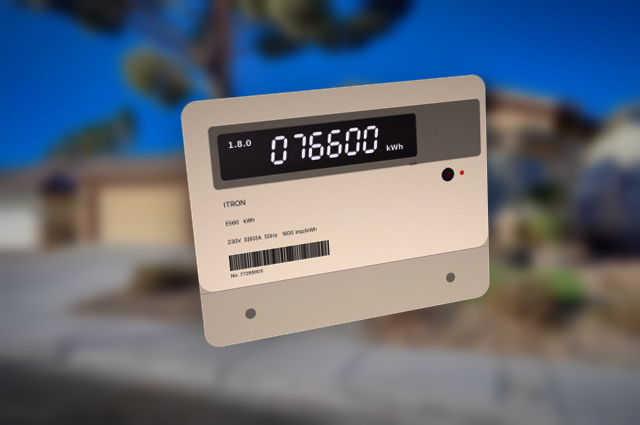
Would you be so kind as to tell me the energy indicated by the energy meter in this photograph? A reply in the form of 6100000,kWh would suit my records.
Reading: 76600,kWh
